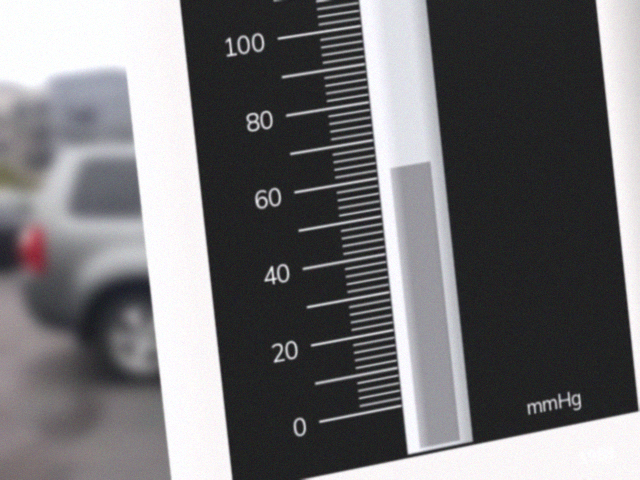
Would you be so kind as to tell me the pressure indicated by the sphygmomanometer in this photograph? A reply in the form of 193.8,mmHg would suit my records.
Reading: 62,mmHg
